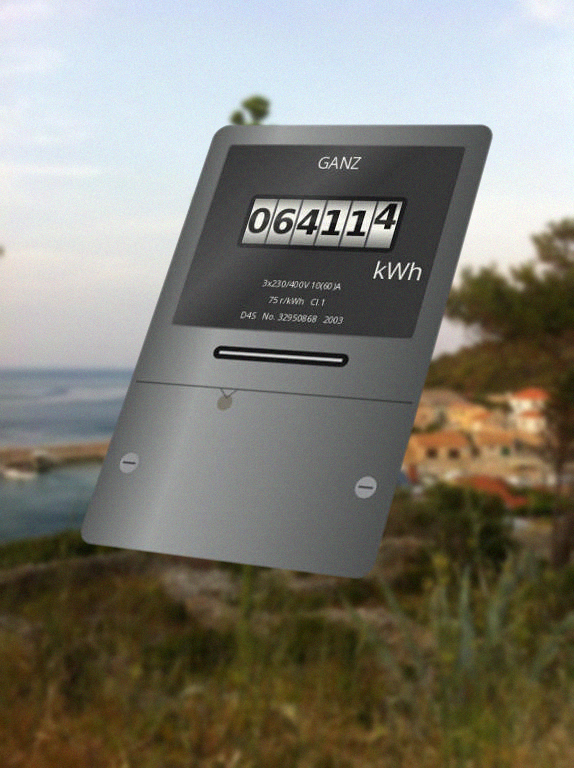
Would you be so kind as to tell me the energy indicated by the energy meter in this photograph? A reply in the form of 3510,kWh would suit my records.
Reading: 64114,kWh
